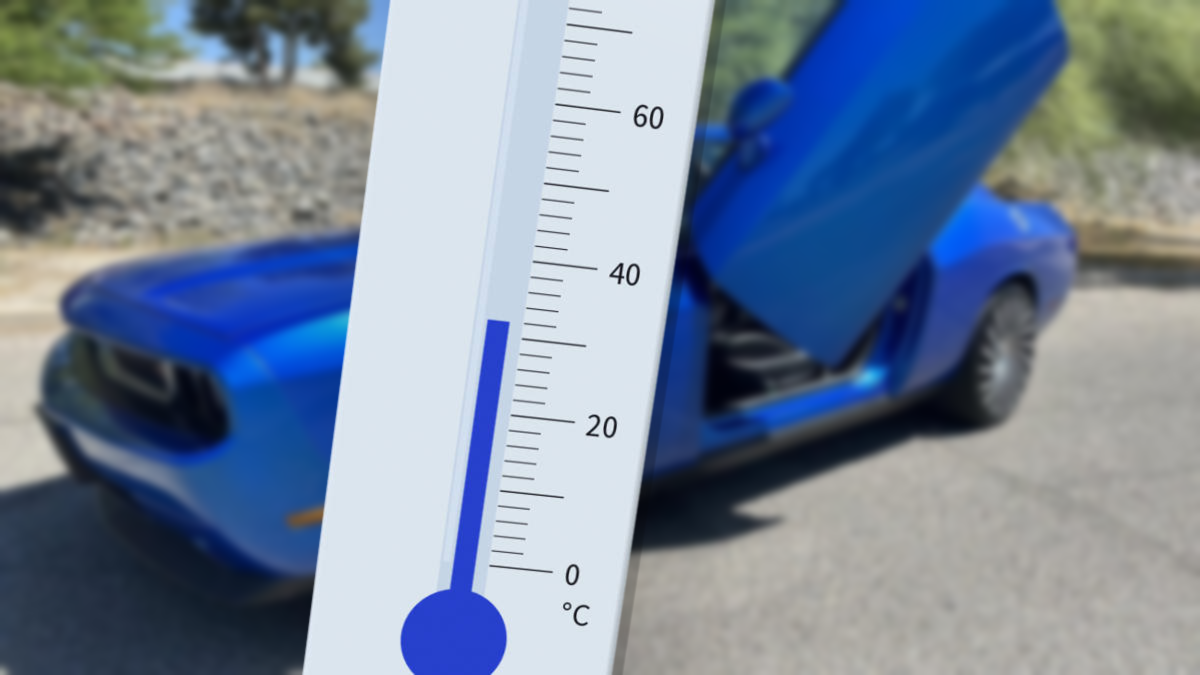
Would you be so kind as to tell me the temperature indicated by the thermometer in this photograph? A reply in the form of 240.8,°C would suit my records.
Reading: 32,°C
